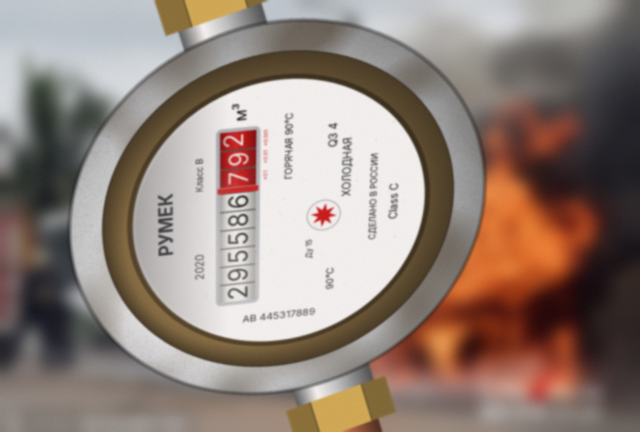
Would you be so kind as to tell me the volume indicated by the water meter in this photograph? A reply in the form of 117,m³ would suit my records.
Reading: 295586.792,m³
